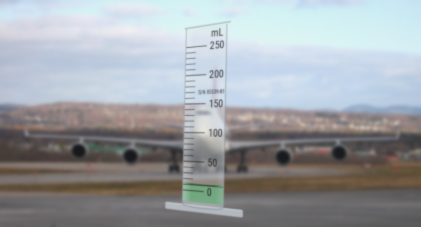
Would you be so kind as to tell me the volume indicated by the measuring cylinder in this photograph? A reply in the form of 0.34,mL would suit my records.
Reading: 10,mL
